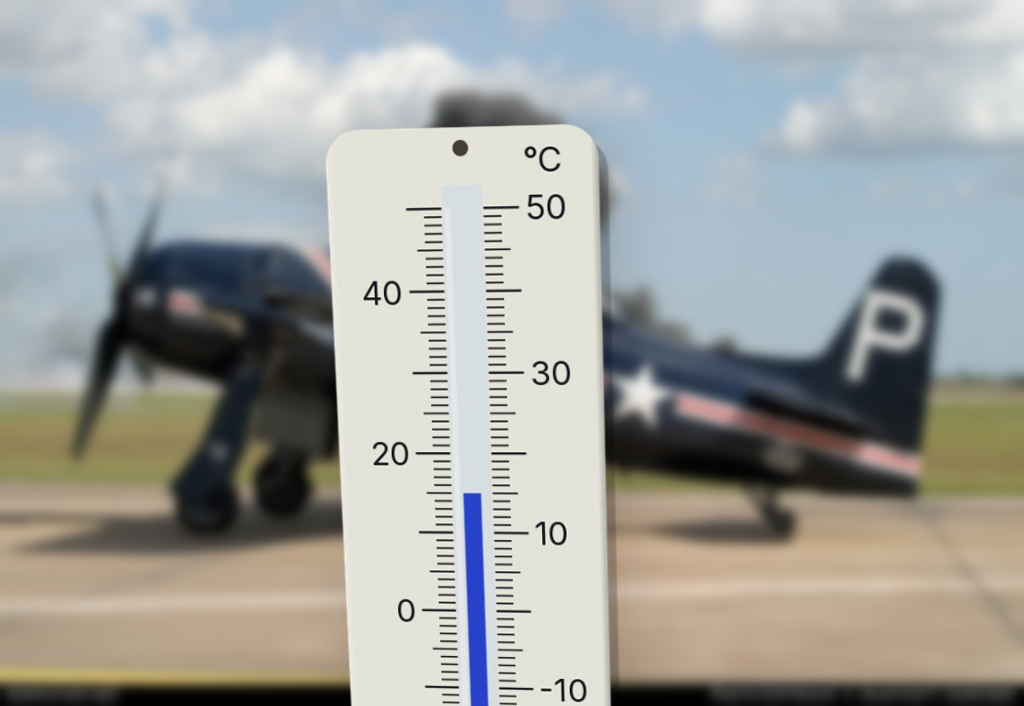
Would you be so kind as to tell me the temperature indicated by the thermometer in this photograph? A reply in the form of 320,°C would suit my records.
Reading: 15,°C
